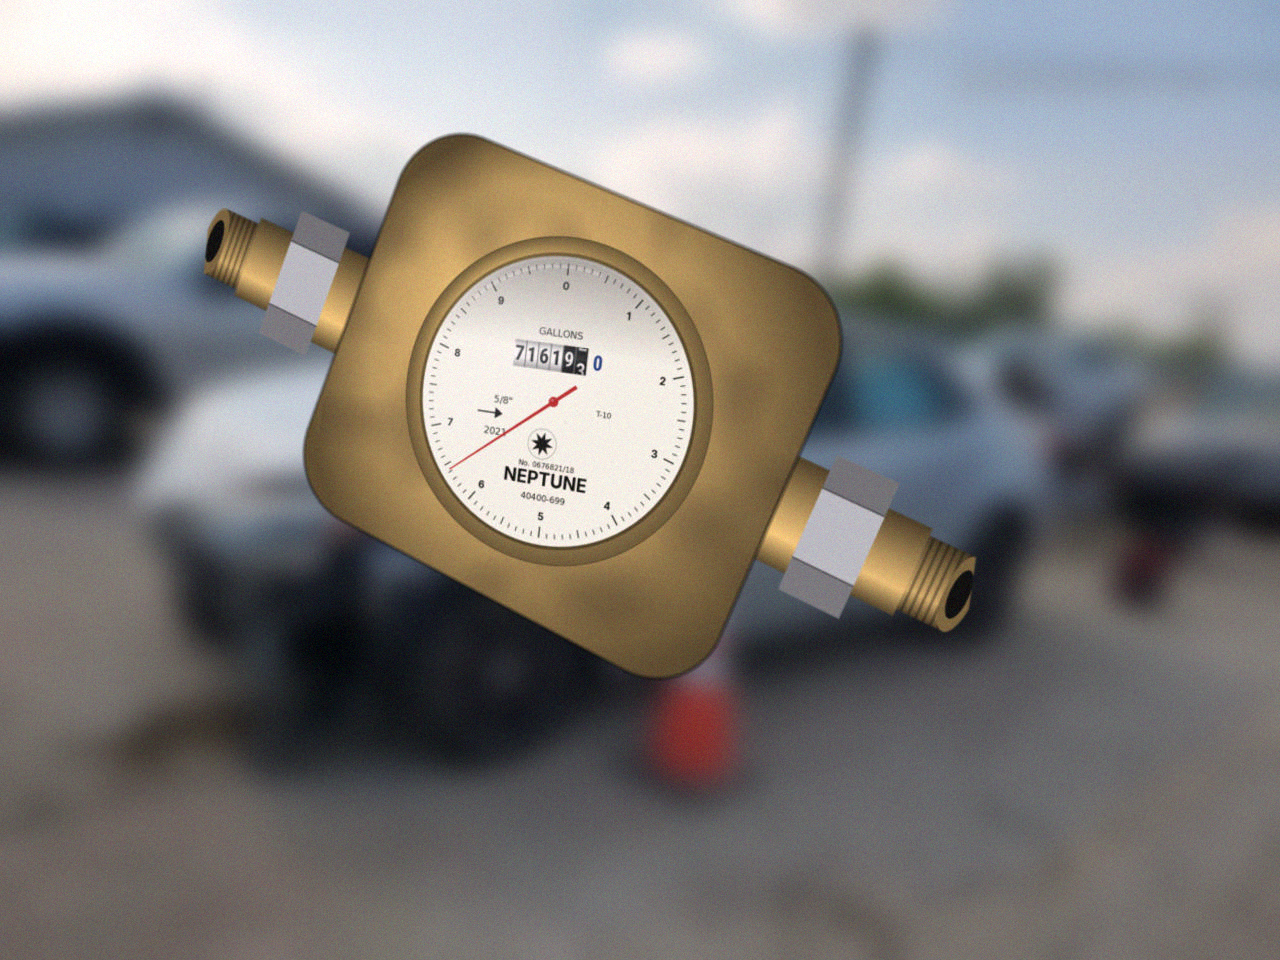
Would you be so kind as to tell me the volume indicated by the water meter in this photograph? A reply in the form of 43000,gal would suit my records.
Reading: 7161926.4,gal
